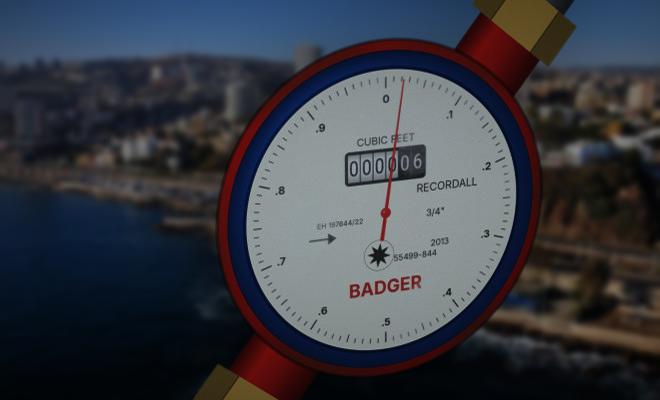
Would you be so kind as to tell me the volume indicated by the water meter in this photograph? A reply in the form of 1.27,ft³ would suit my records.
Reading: 6.02,ft³
